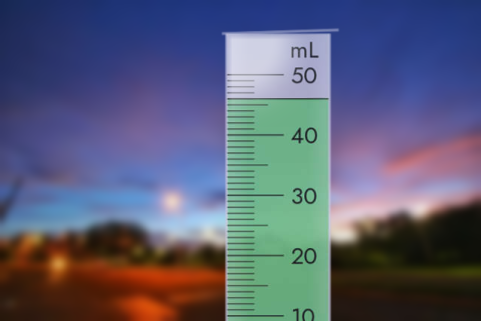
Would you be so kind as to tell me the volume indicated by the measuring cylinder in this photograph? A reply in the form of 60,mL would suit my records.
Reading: 46,mL
